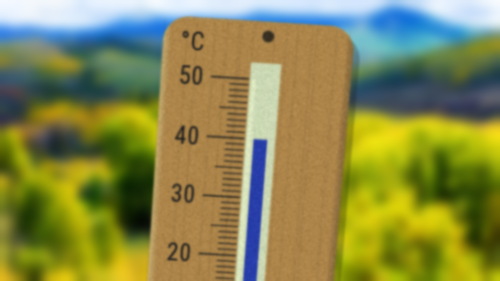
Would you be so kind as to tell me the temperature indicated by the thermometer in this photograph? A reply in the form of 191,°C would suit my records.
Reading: 40,°C
